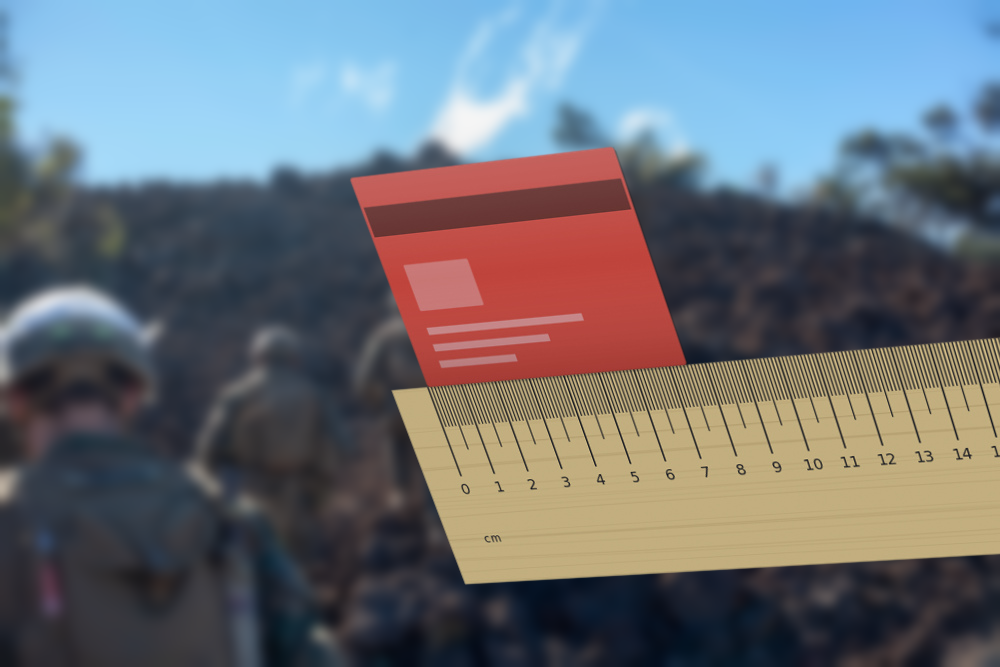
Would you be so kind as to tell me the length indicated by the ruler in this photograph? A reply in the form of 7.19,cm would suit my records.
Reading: 7.5,cm
